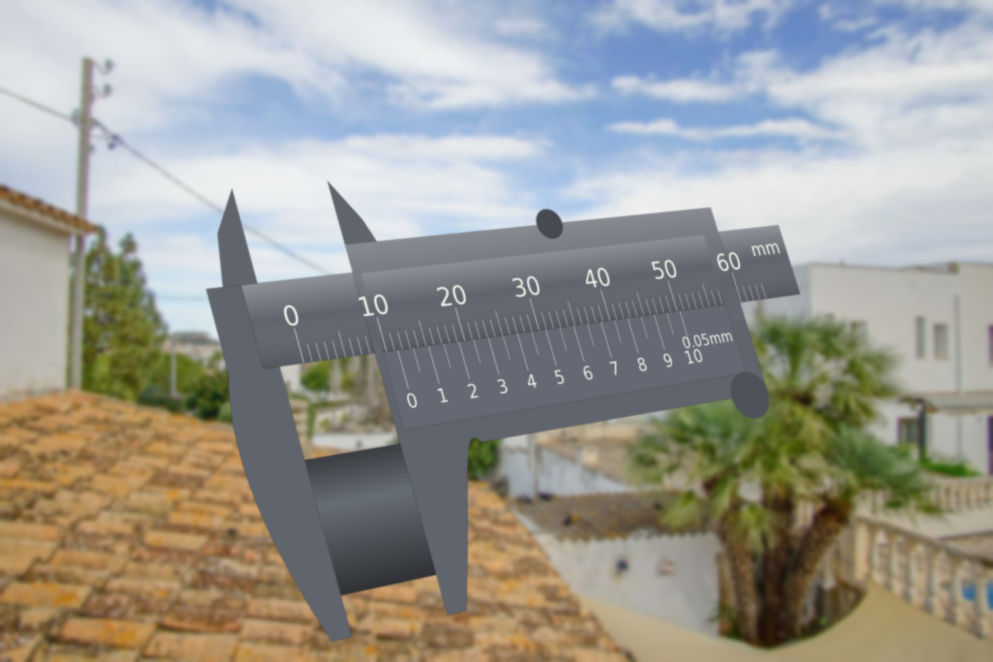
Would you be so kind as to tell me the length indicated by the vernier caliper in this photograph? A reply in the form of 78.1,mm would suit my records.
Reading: 11.4,mm
